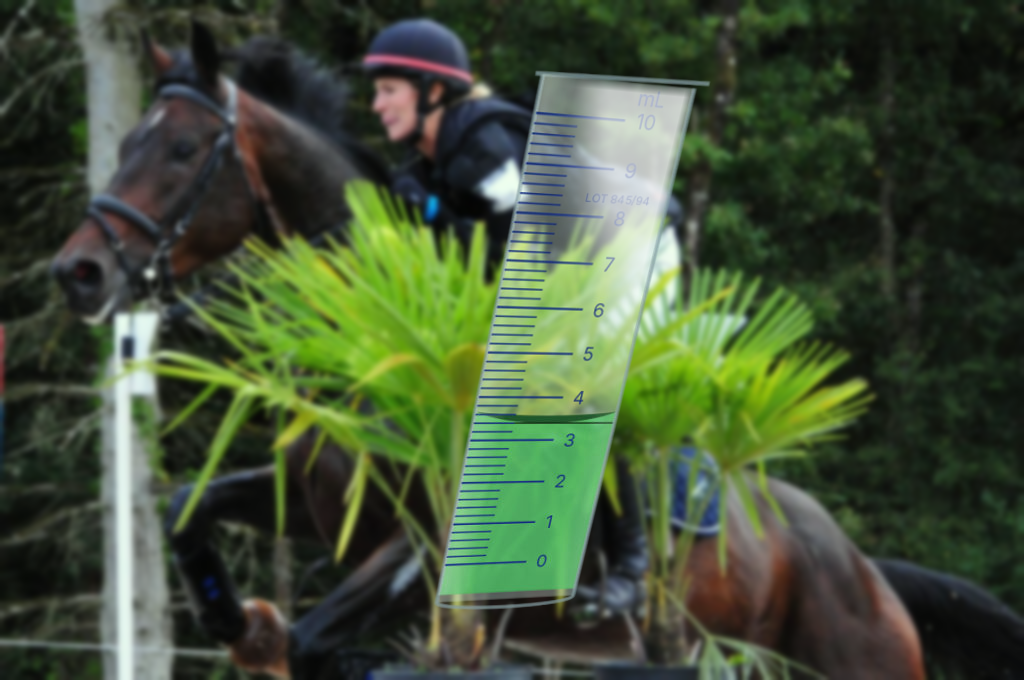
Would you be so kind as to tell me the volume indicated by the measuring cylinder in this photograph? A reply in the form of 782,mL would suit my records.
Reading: 3.4,mL
